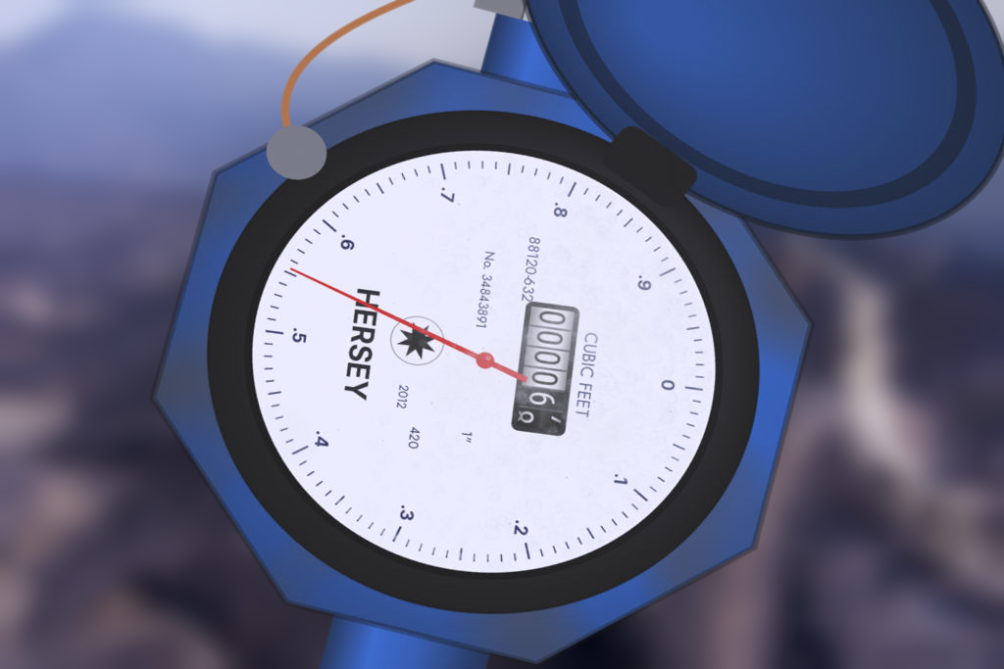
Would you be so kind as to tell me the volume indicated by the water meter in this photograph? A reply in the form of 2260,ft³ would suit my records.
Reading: 67.55,ft³
